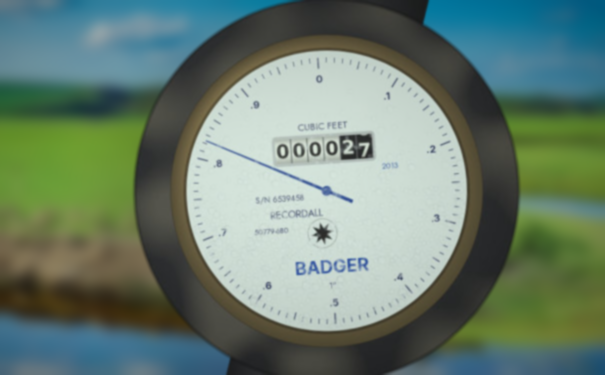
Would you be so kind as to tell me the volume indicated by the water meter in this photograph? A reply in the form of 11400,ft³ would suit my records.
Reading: 26.82,ft³
